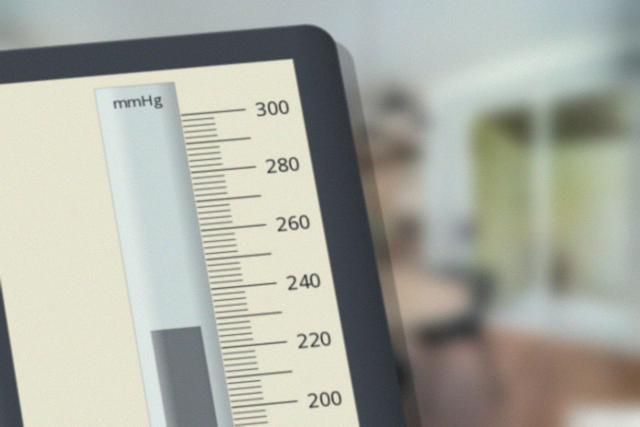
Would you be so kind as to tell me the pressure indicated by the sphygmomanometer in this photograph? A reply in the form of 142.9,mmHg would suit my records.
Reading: 228,mmHg
